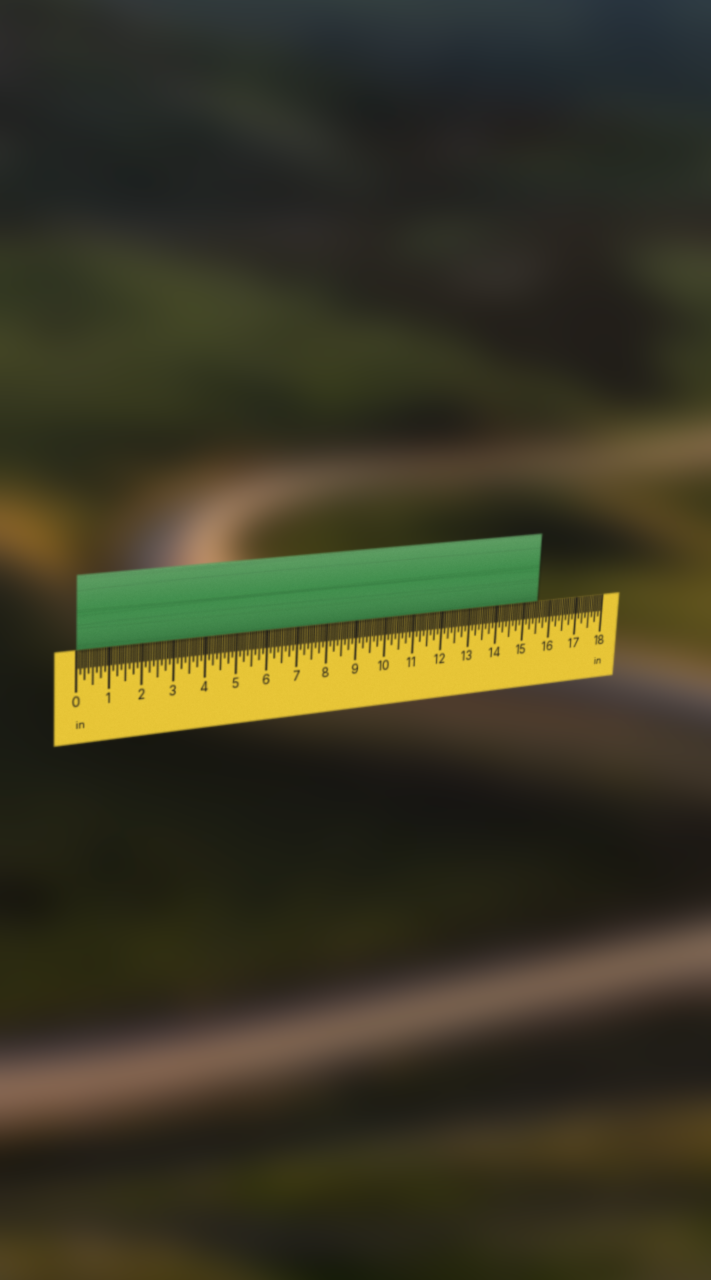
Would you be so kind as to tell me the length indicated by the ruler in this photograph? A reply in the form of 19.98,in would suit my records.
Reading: 15.5,in
